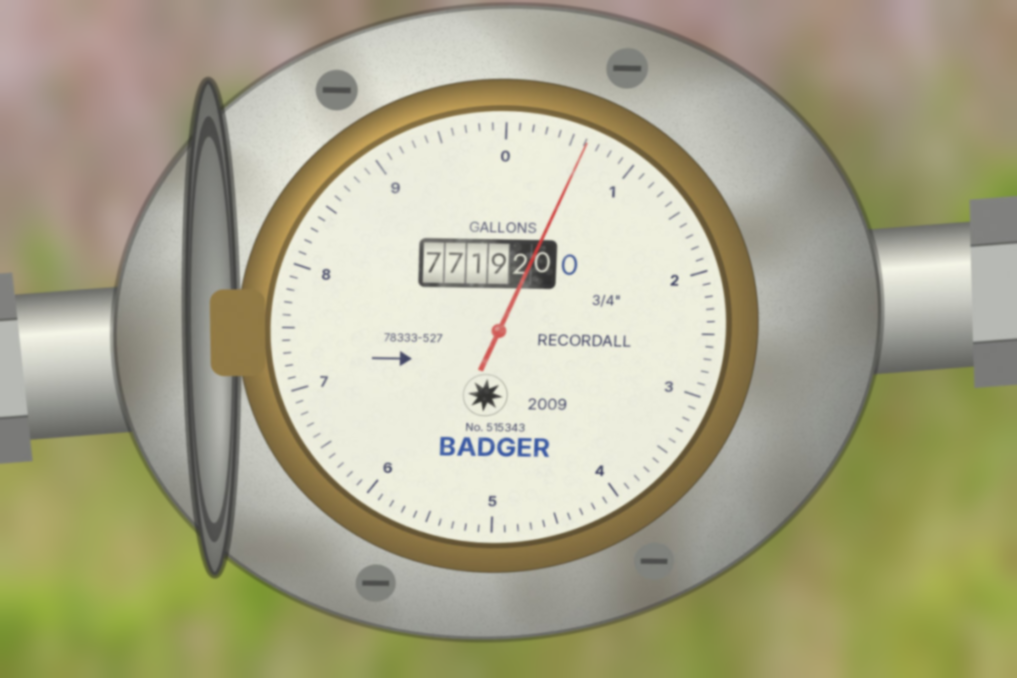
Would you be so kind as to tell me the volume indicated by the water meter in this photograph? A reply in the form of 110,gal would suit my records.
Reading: 7719200.6,gal
